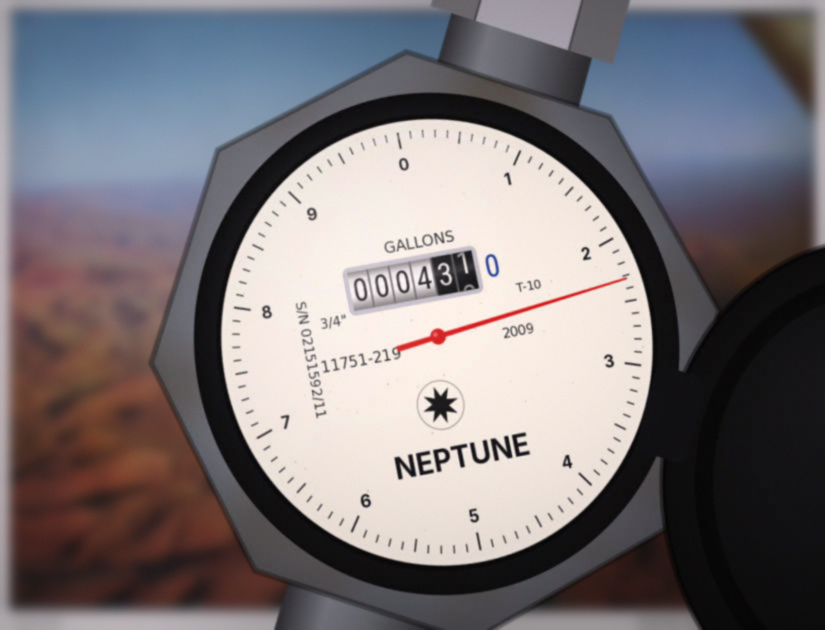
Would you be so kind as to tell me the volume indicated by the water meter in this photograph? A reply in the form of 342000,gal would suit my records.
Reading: 4312.3,gal
